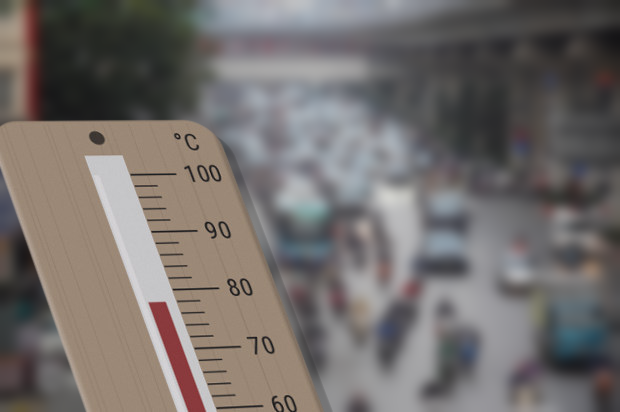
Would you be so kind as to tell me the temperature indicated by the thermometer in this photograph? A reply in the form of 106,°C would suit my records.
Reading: 78,°C
